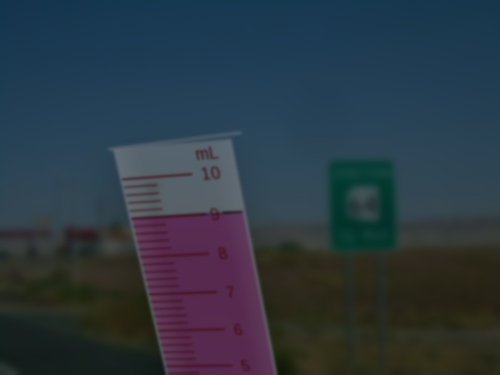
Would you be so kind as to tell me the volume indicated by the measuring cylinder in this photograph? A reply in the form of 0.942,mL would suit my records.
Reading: 9,mL
